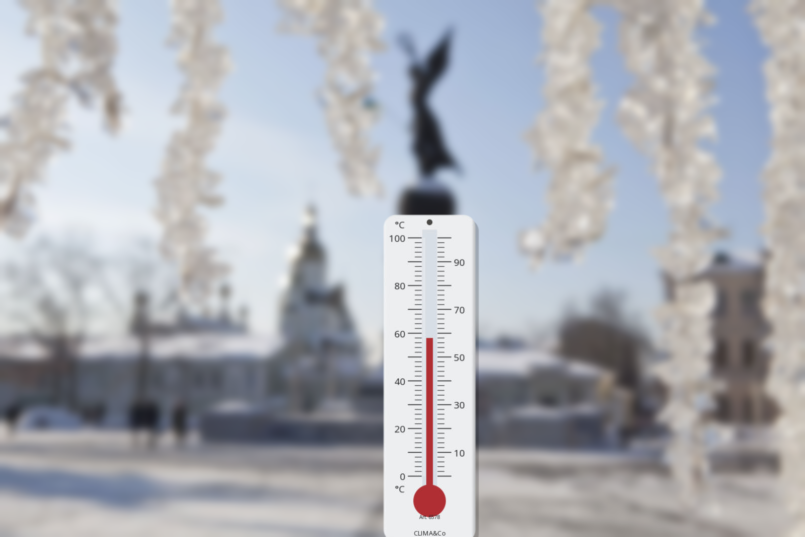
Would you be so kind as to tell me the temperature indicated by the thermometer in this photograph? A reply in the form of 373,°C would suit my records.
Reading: 58,°C
